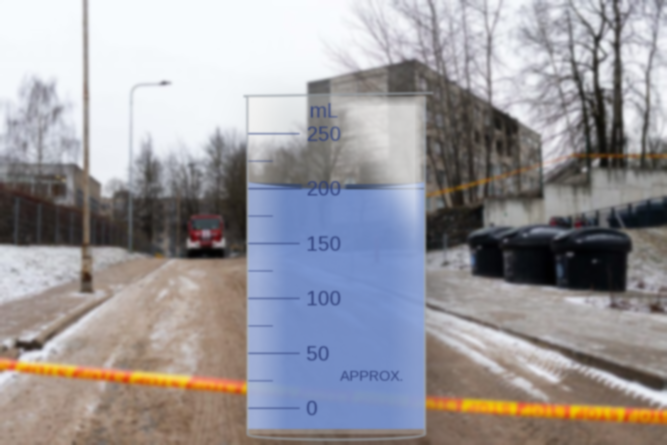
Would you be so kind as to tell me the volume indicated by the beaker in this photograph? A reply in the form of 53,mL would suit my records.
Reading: 200,mL
